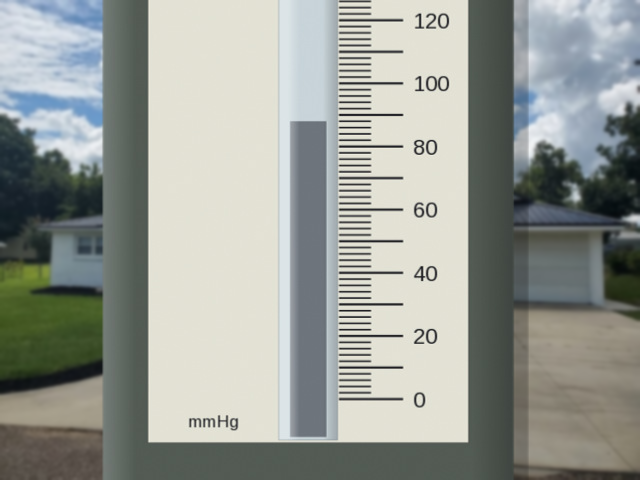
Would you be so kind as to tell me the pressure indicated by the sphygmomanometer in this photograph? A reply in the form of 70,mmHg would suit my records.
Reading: 88,mmHg
